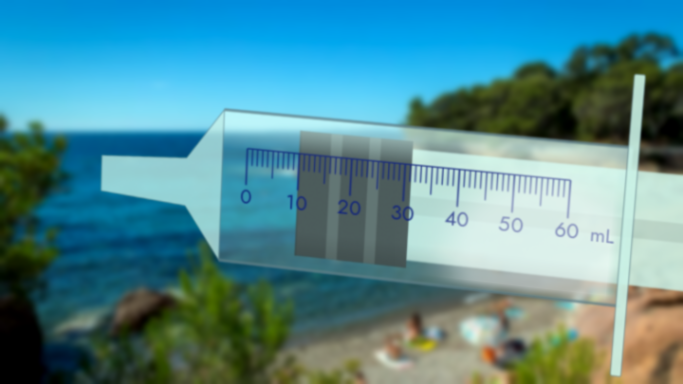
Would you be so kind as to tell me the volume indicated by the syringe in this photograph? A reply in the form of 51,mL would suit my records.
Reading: 10,mL
